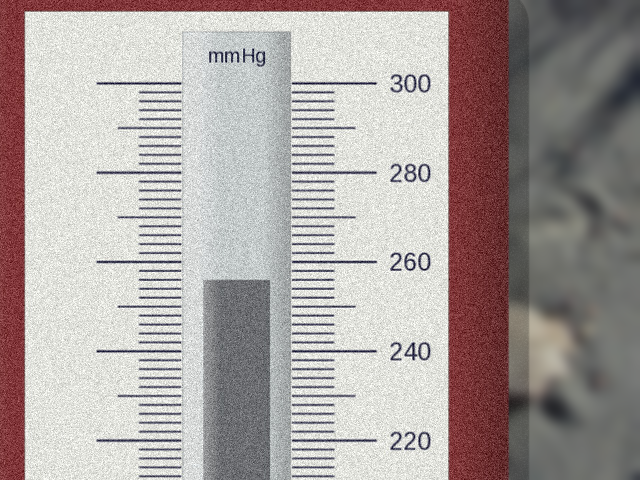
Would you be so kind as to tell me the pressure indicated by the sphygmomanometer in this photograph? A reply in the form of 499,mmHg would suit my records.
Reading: 256,mmHg
